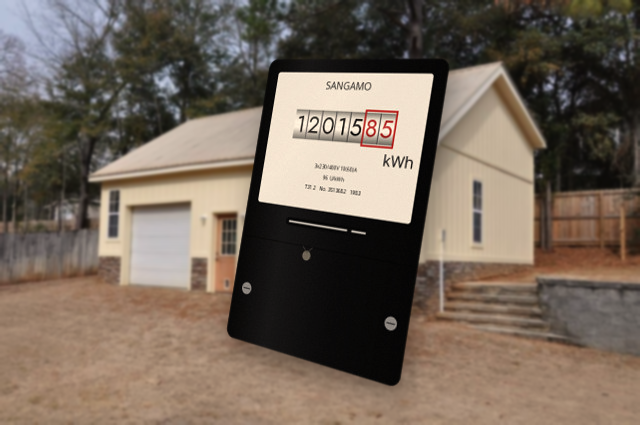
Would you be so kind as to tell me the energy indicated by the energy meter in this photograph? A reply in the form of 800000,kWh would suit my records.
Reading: 12015.85,kWh
